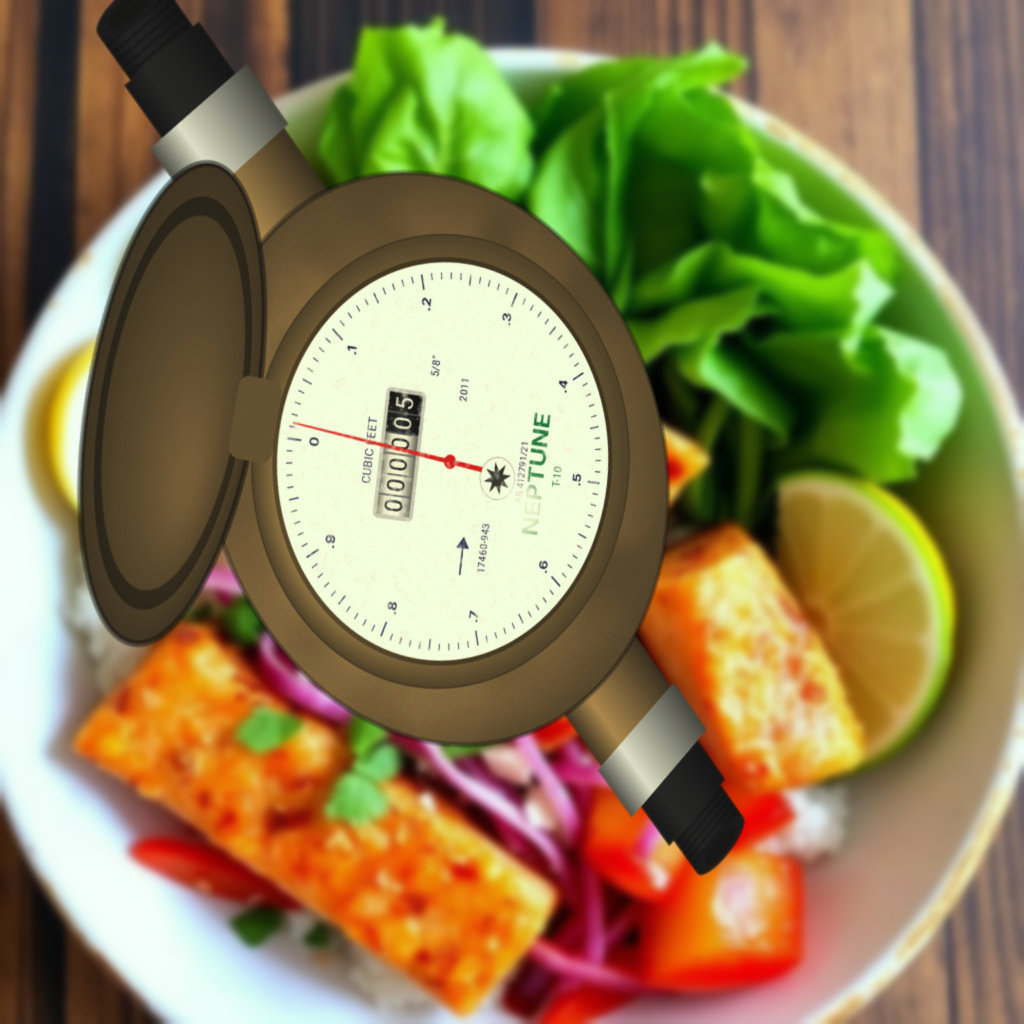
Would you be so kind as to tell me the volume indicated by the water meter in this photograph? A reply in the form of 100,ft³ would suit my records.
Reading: 5.01,ft³
